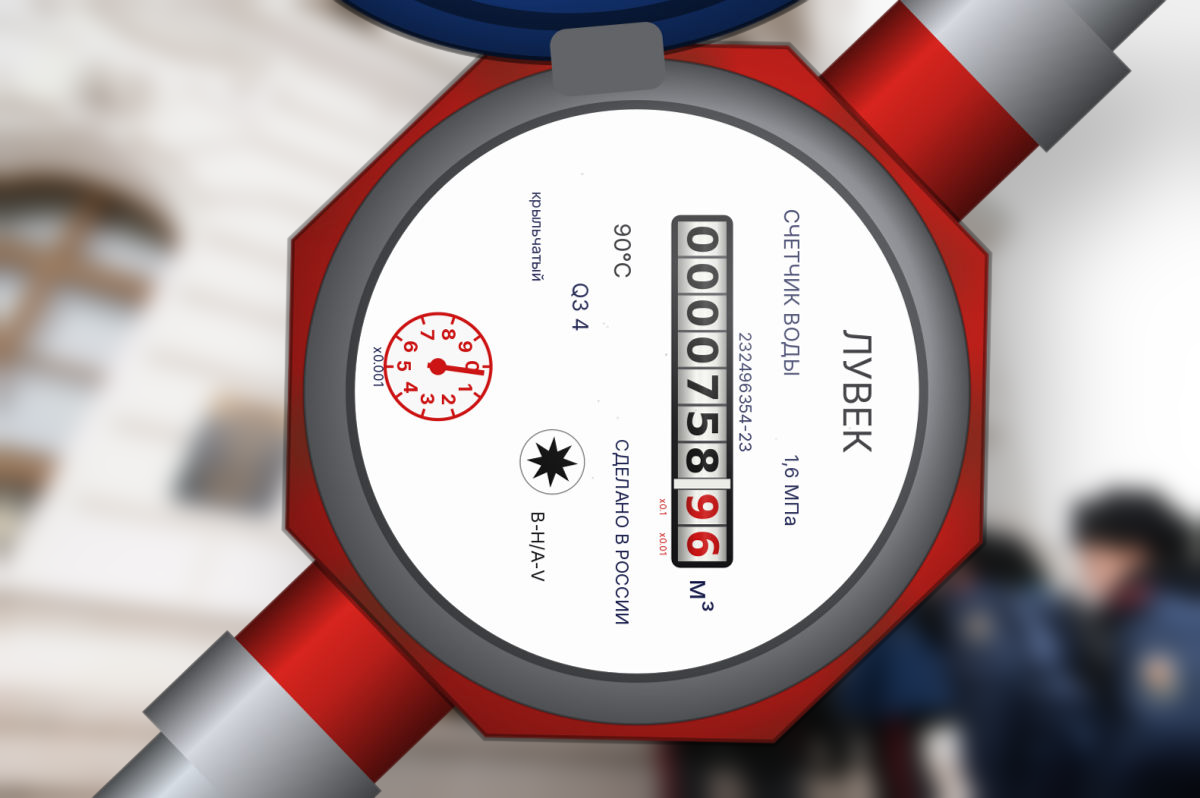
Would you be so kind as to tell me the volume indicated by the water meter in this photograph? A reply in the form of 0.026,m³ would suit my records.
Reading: 758.960,m³
